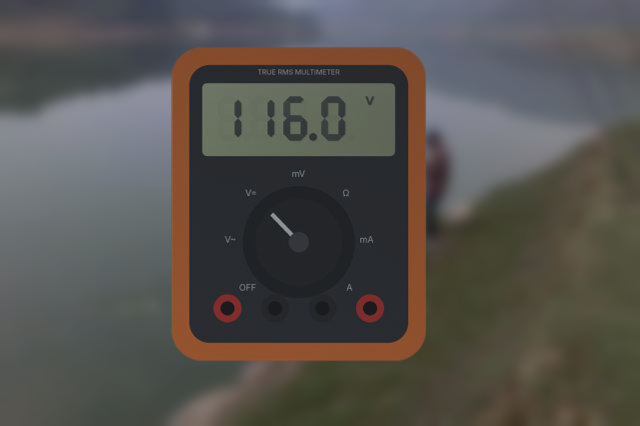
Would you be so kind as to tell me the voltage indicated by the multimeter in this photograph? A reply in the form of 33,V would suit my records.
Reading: 116.0,V
